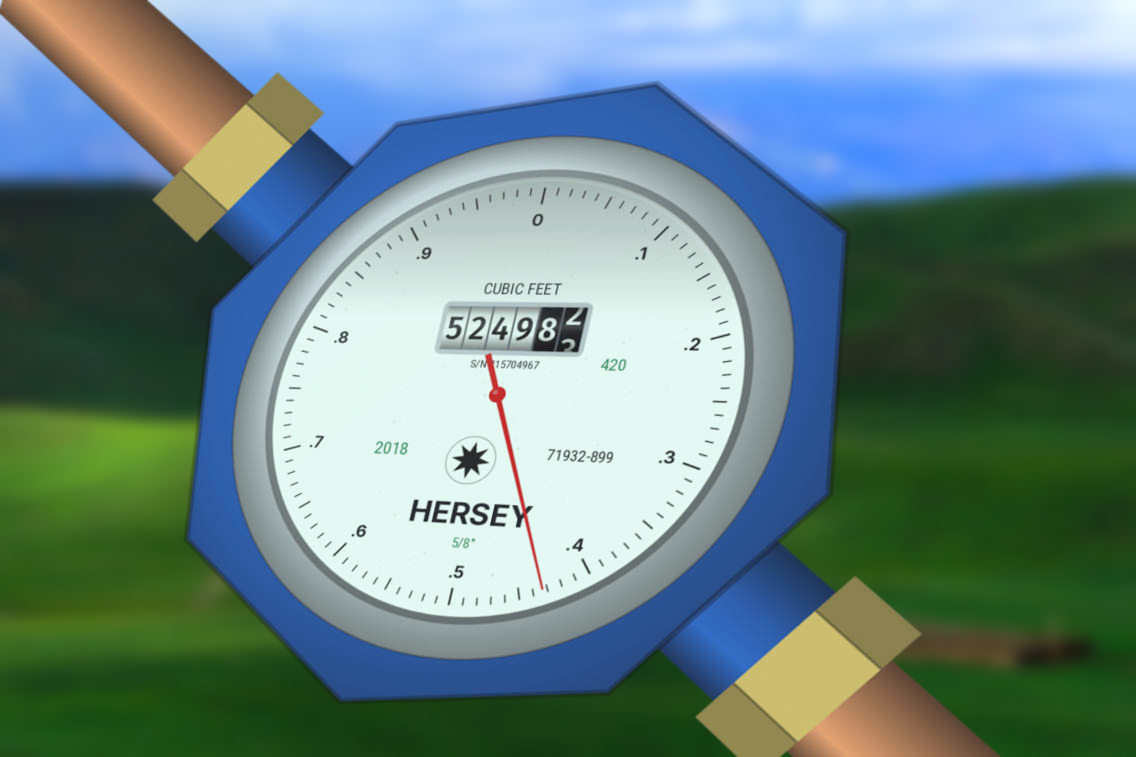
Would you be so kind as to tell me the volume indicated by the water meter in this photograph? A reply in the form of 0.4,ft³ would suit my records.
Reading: 524982.43,ft³
